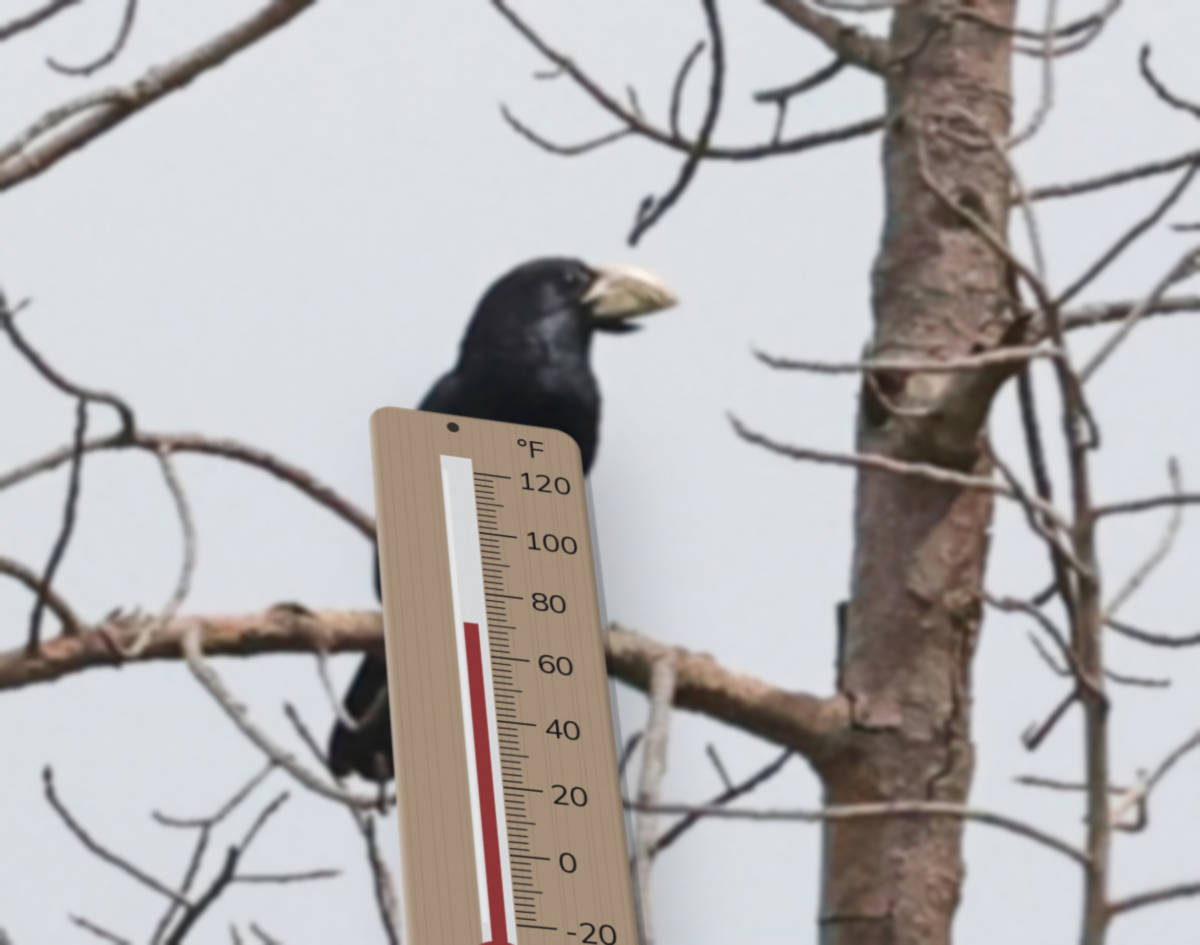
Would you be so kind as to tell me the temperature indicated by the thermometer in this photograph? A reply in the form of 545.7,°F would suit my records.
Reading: 70,°F
